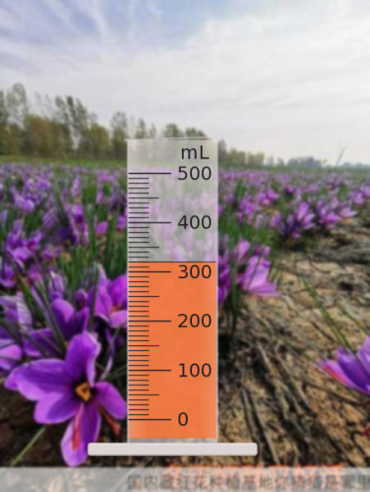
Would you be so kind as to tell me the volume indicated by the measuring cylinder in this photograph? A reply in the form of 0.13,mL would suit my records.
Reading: 320,mL
